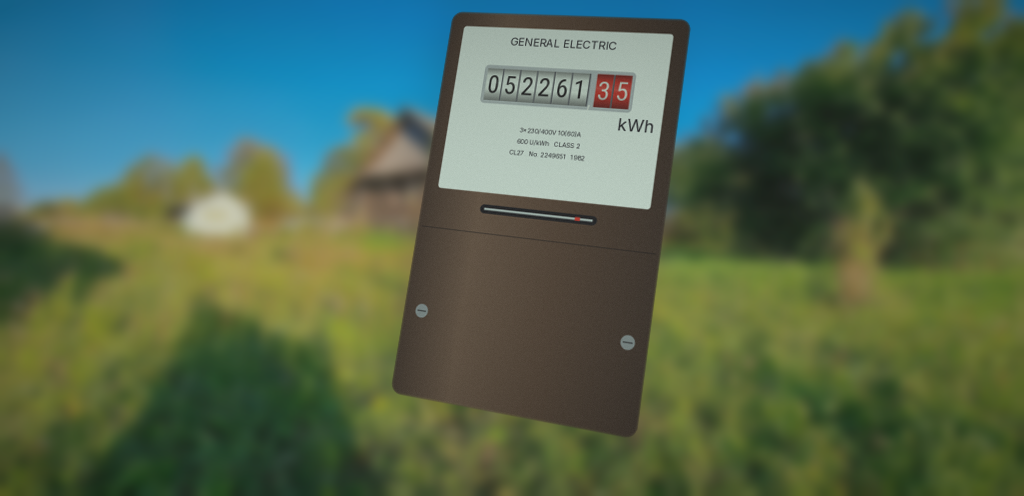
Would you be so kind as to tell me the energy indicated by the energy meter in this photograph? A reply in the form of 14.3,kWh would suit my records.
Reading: 52261.35,kWh
